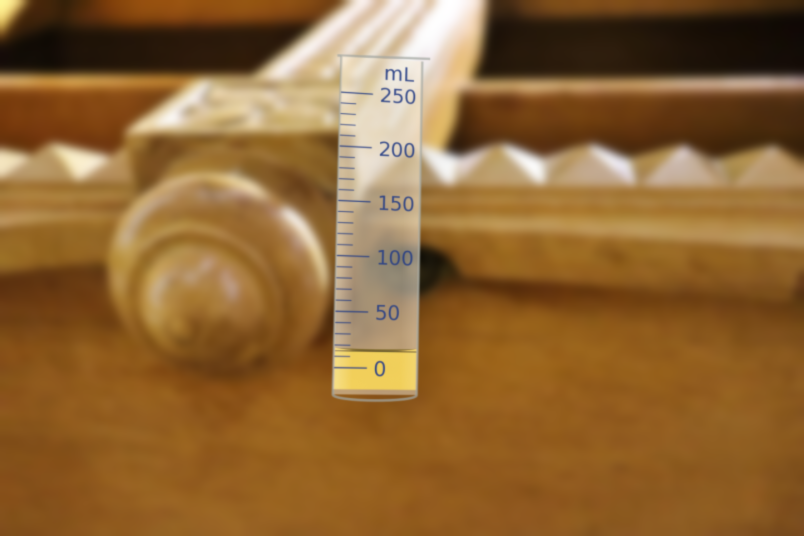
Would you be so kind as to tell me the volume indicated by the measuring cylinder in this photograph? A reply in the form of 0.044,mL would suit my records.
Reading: 15,mL
